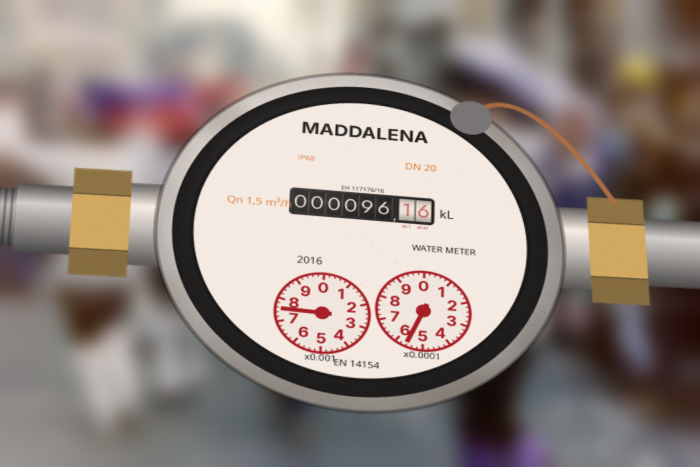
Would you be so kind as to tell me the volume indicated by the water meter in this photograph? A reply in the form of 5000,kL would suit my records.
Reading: 96.1675,kL
